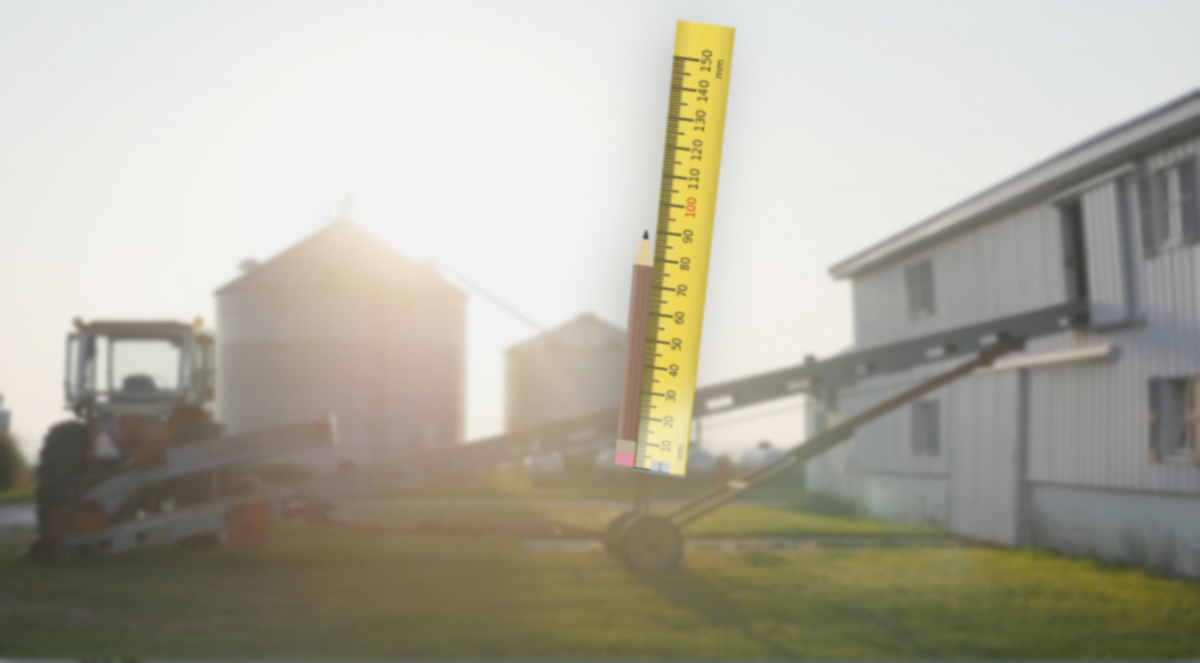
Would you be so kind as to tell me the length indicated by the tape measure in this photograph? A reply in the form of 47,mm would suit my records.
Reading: 90,mm
